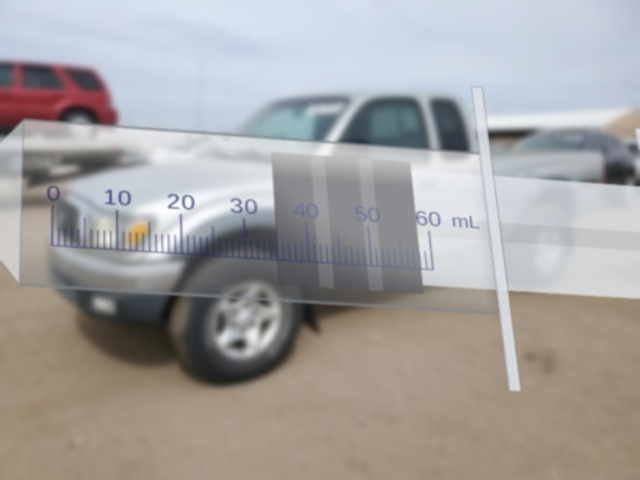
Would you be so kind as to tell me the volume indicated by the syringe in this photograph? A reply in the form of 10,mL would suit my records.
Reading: 35,mL
